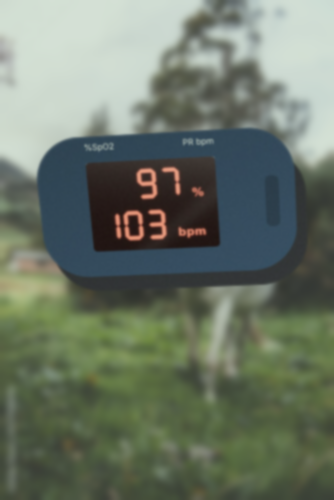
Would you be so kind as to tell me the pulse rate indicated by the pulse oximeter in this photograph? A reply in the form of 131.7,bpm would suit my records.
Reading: 103,bpm
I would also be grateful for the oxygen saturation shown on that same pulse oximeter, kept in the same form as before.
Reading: 97,%
